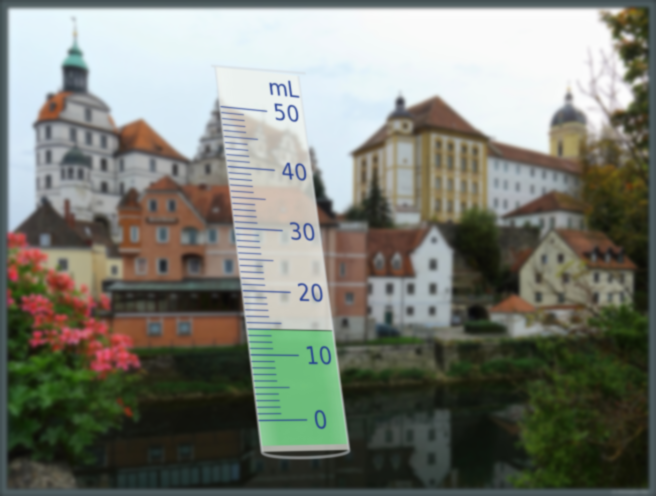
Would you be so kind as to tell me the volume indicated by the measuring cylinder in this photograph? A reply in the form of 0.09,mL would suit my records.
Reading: 14,mL
